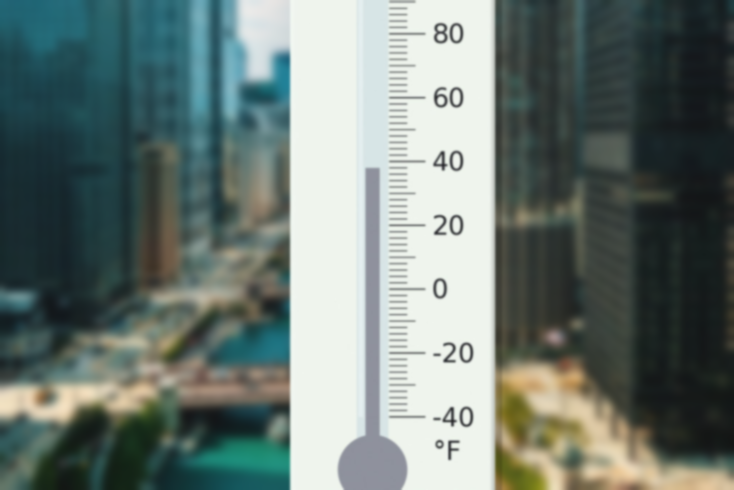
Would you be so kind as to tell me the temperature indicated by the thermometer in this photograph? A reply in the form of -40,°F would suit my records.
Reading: 38,°F
